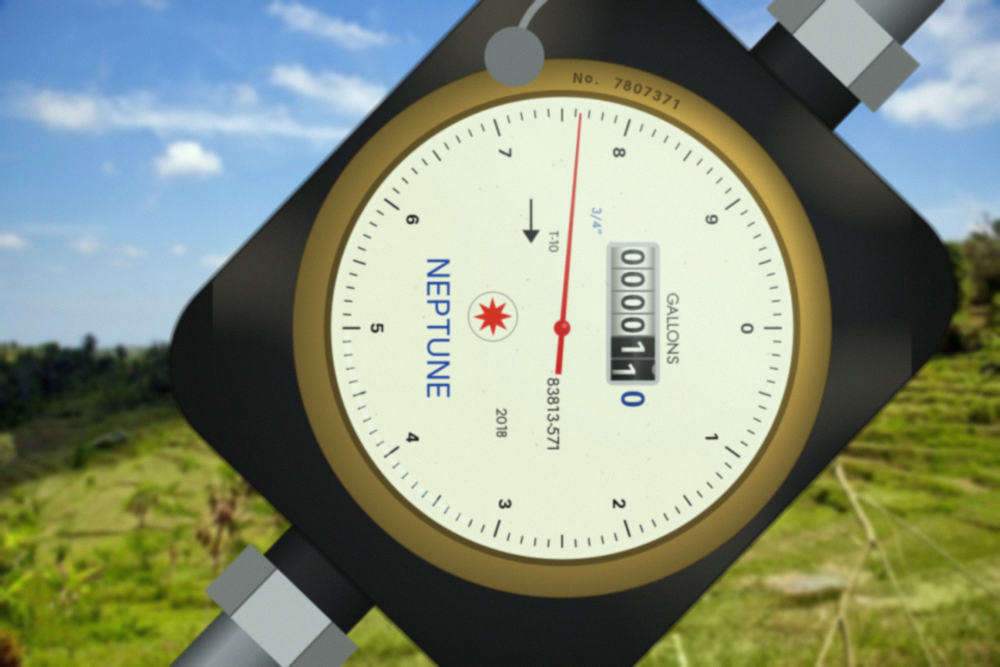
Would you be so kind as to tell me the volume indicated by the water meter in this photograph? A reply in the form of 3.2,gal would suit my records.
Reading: 107.6,gal
